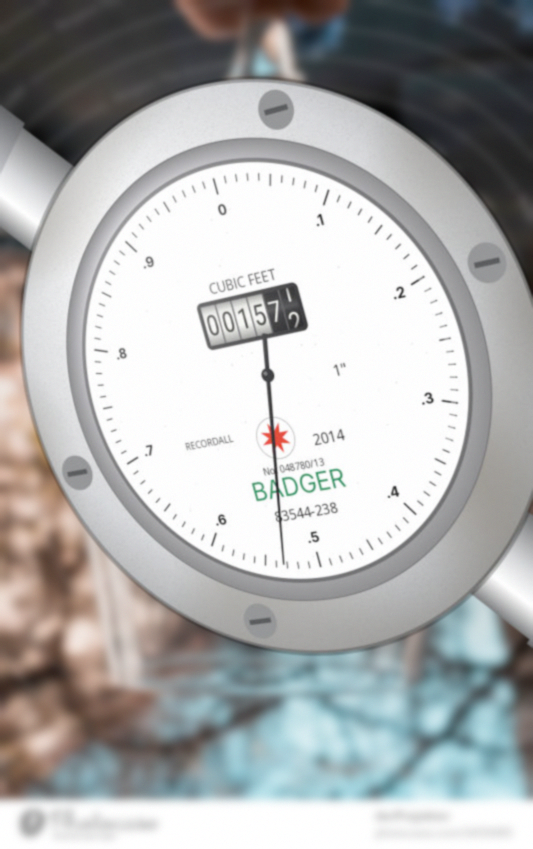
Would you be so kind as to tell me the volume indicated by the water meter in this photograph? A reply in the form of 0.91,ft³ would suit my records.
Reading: 1571.53,ft³
